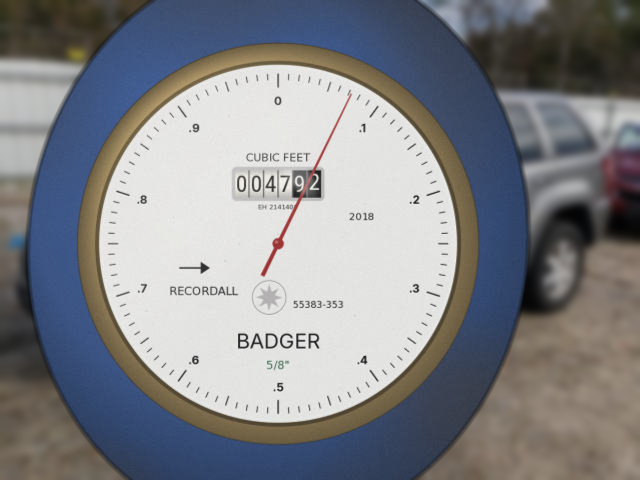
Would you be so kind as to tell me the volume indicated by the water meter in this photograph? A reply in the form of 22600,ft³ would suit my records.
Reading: 4792.07,ft³
